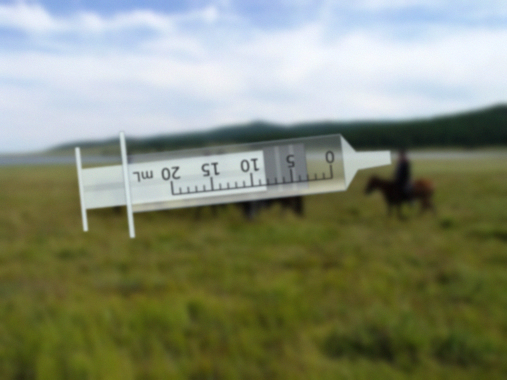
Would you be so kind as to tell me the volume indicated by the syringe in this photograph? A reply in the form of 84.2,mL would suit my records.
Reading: 3,mL
